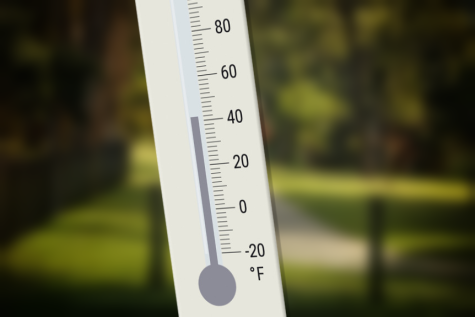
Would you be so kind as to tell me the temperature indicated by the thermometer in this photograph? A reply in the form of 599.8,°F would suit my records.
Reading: 42,°F
